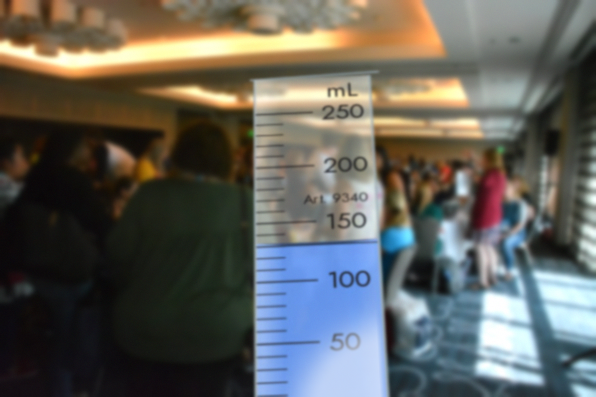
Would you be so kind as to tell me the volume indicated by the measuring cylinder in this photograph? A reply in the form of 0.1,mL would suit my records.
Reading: 130,mL
